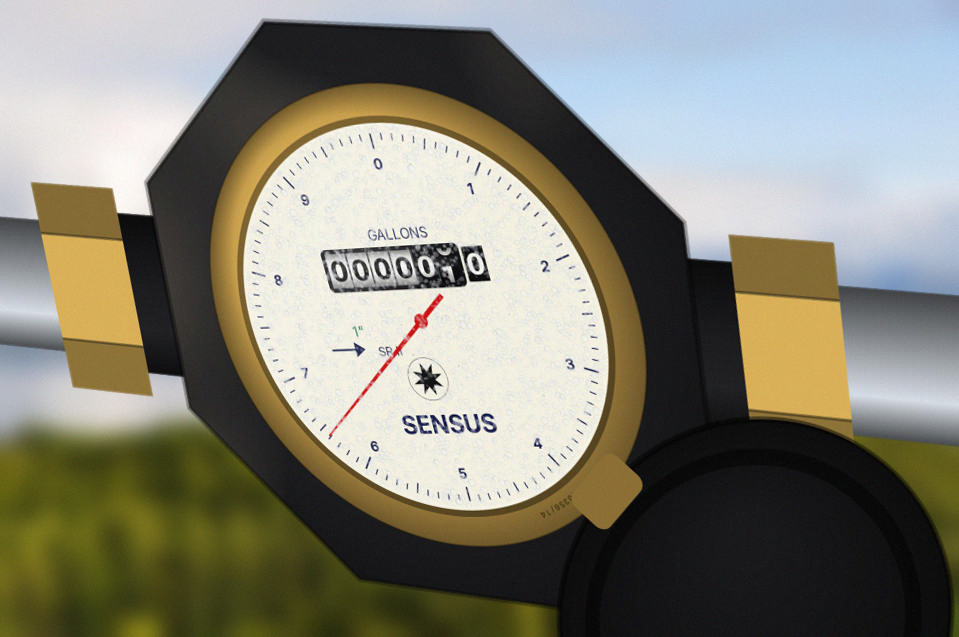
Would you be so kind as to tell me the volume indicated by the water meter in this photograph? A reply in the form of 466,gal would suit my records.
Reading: 6.4,gal
